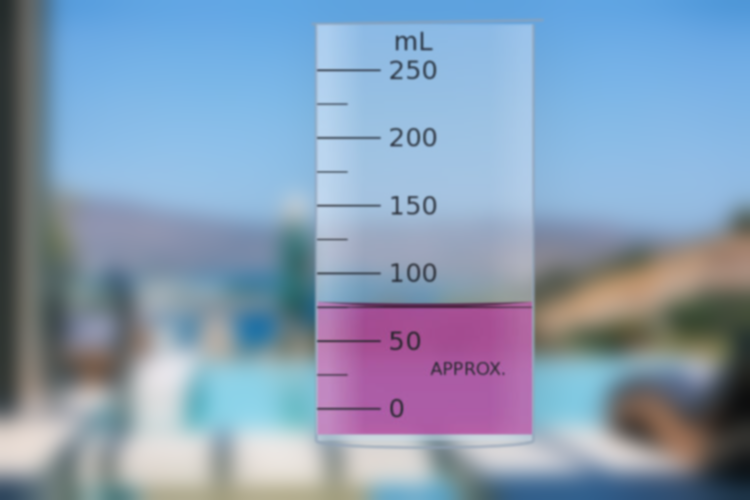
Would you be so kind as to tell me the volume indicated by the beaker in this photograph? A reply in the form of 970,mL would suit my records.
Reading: 75,mL
